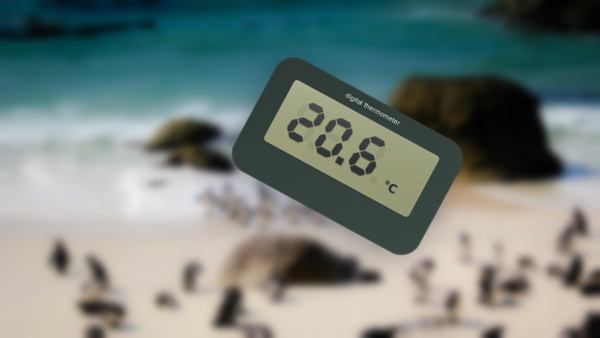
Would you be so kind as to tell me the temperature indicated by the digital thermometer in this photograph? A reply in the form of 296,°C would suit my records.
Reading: 20.6,°C
